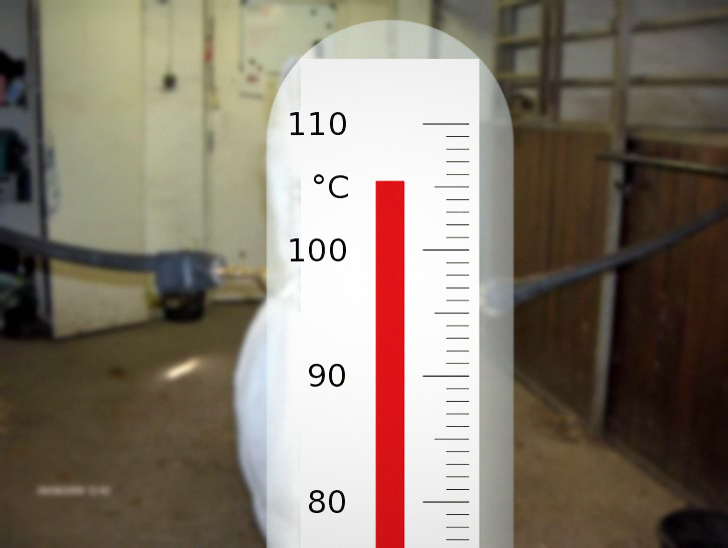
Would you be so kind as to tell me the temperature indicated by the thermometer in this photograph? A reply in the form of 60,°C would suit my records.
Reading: 105.5,°C
